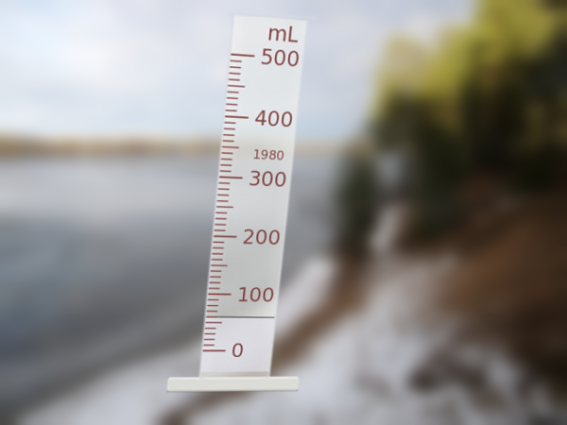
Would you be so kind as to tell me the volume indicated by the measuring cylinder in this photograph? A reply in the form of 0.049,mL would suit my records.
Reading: 60,mL
